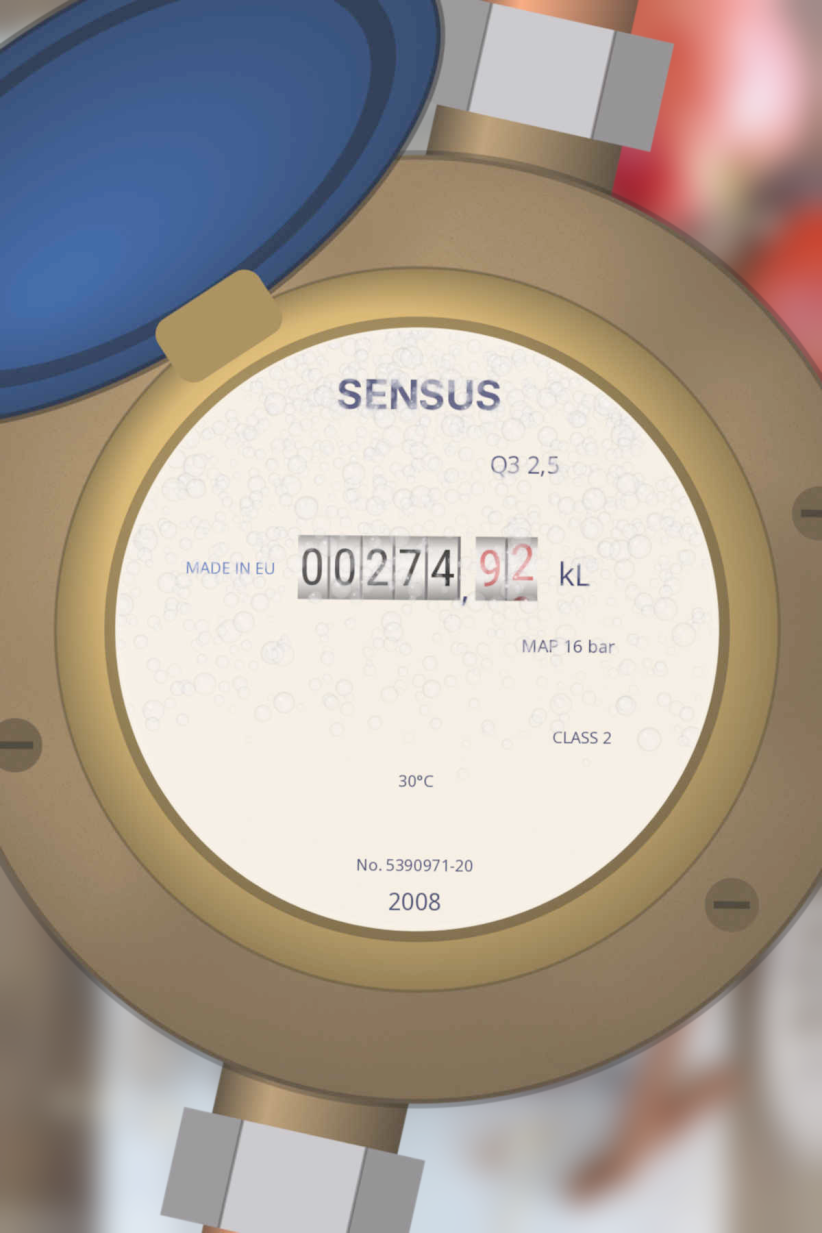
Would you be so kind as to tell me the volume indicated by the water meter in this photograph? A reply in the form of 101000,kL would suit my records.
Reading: 274.92,kL
